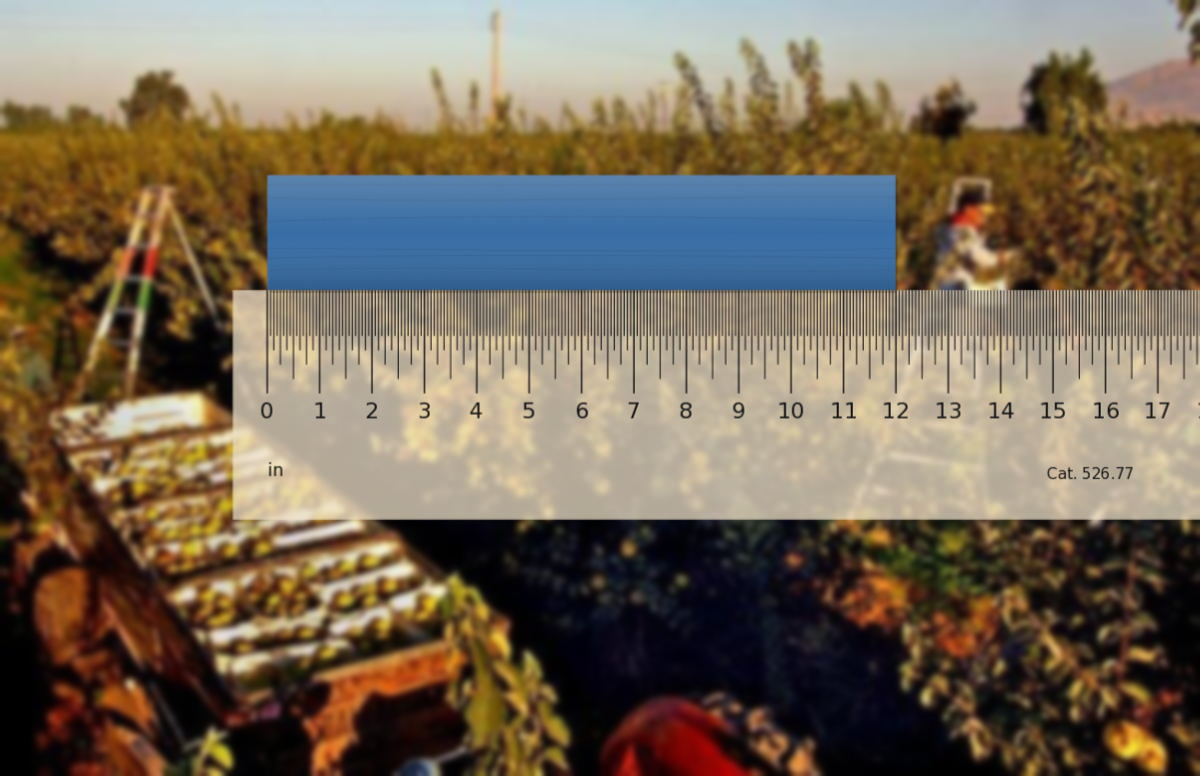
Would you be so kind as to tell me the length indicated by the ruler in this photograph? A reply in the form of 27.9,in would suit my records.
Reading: 12,in
